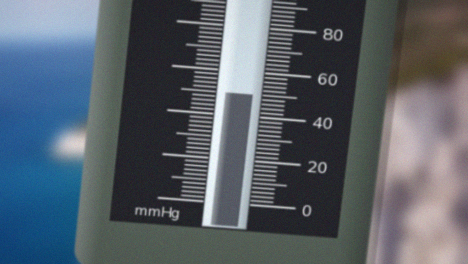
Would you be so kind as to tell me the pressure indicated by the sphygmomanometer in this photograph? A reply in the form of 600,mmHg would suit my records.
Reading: 50,mmHg
